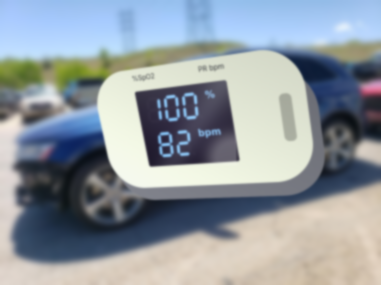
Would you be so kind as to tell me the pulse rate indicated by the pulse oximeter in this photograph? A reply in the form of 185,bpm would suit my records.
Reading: 82,bpm
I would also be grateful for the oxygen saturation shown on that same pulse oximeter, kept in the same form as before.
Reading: 100,%
